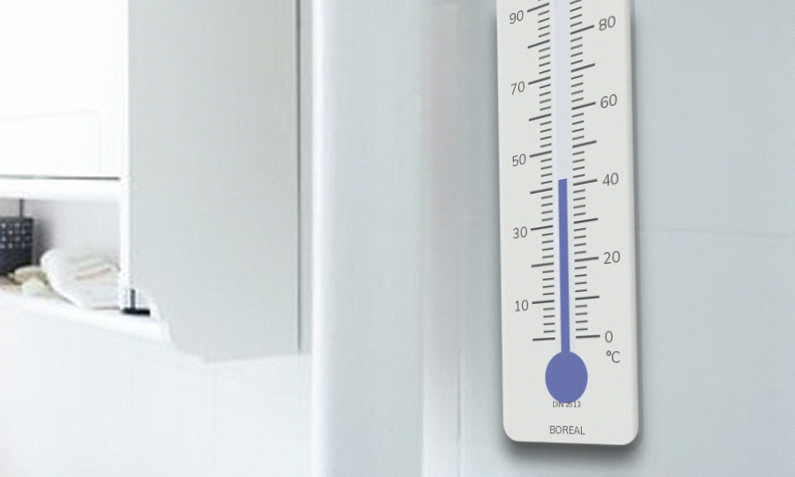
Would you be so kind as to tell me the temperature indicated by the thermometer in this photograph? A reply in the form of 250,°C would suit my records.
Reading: 42,°C
